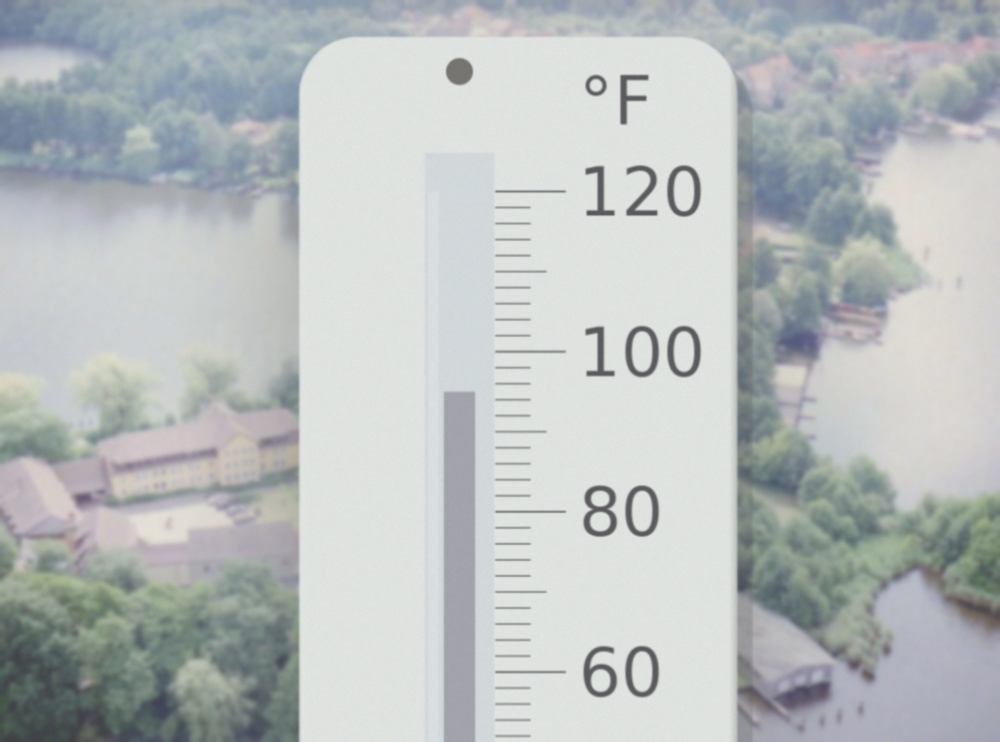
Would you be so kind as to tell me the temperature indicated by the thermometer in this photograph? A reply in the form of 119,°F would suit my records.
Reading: 95,°F
